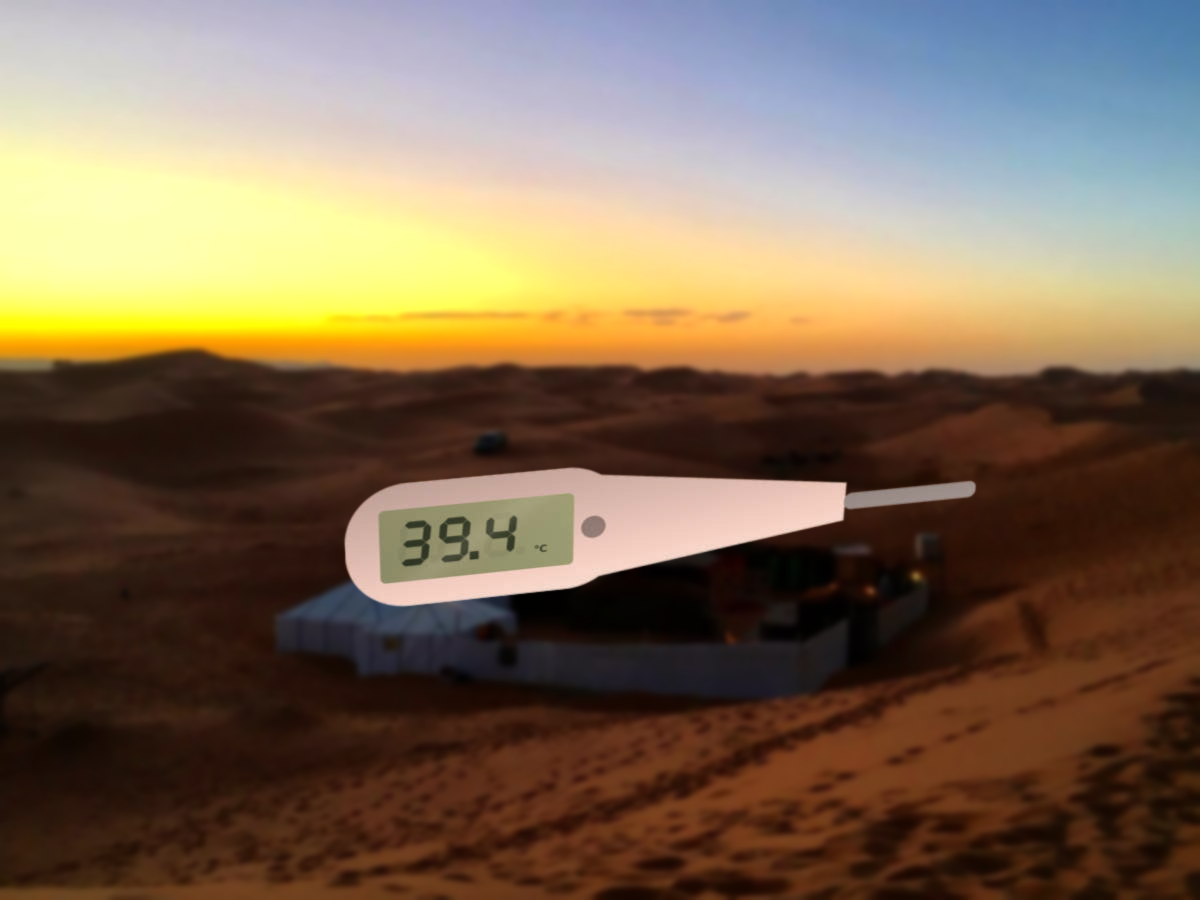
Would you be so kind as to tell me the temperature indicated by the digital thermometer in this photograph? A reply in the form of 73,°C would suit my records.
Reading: 39.4,°C
